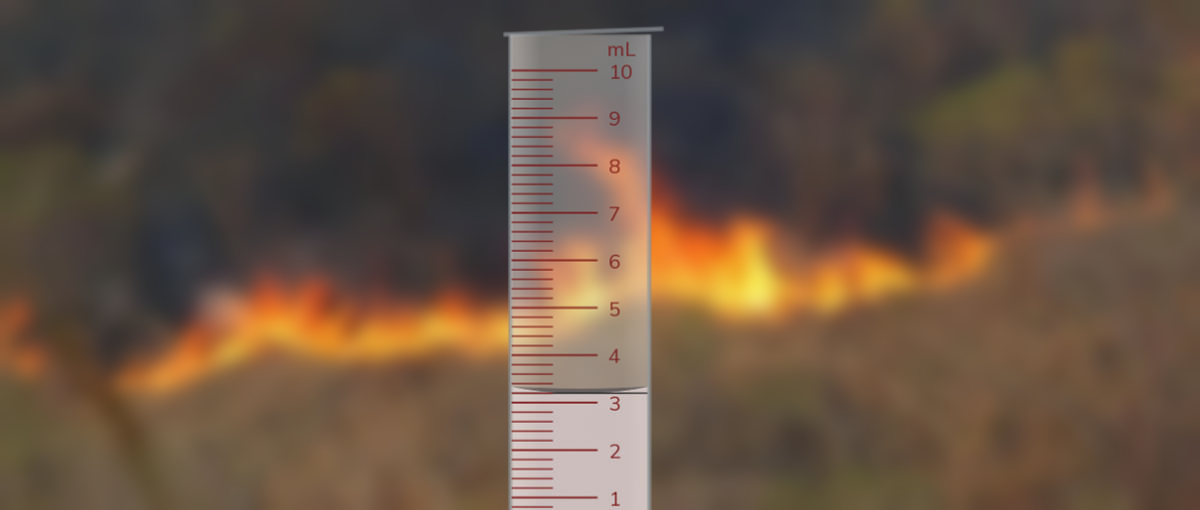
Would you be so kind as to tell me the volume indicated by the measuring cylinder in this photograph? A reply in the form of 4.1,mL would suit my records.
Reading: 3.2,mL
